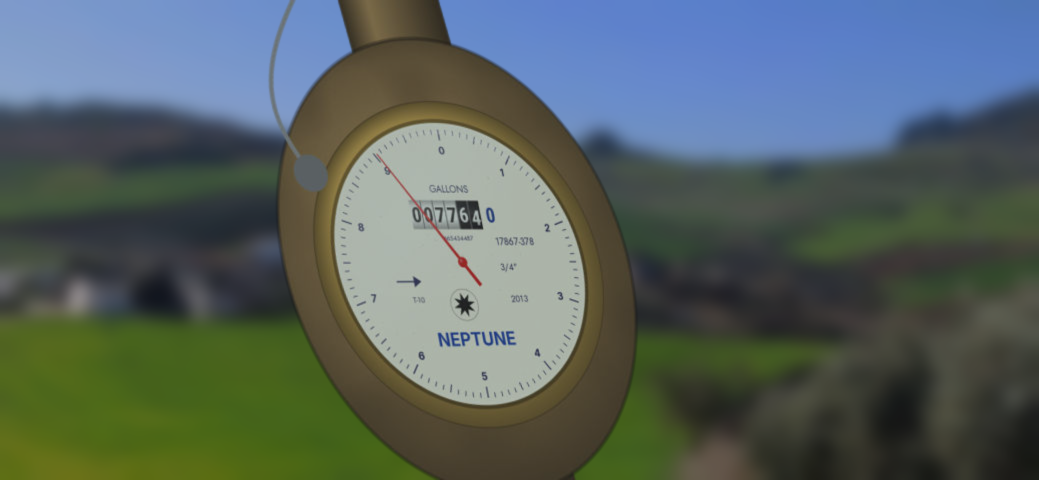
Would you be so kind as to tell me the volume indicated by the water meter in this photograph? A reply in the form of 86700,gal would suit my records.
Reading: 77639.0,gal
